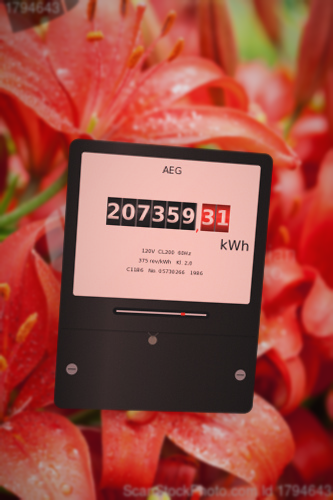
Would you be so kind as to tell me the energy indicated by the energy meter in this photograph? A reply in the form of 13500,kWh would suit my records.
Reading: 207359.31,kWh
